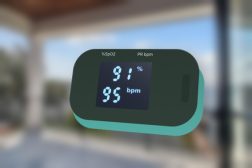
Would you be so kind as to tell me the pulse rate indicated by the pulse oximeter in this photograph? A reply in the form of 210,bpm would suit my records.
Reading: 95,bpm
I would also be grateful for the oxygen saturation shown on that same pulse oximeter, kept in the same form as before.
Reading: 91,%
